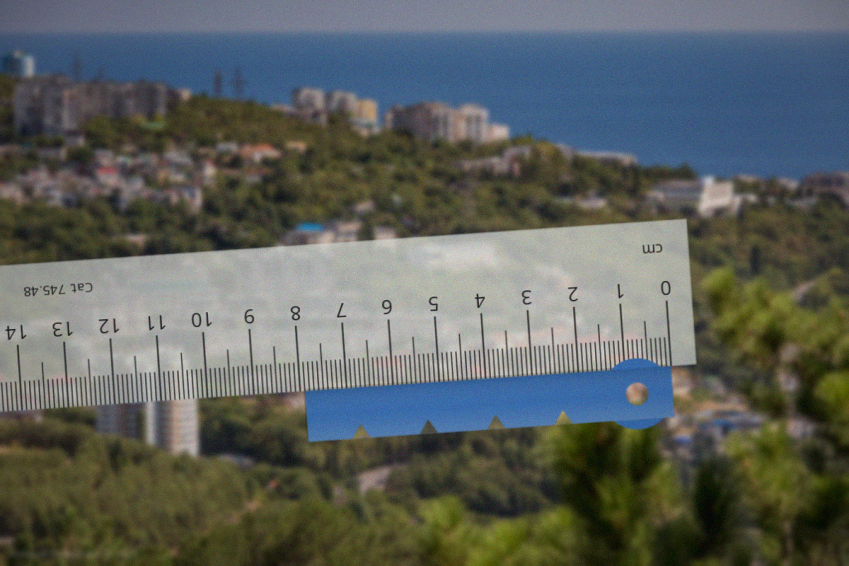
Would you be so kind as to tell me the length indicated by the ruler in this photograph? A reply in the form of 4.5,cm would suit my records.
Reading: 7.9,cm
